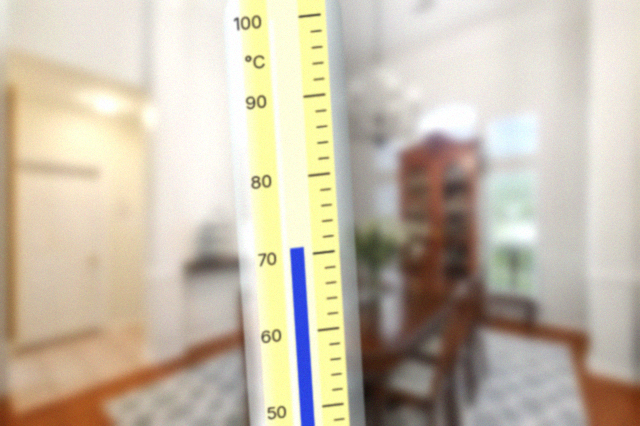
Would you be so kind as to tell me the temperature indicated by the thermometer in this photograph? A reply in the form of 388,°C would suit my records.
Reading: 71,°C
